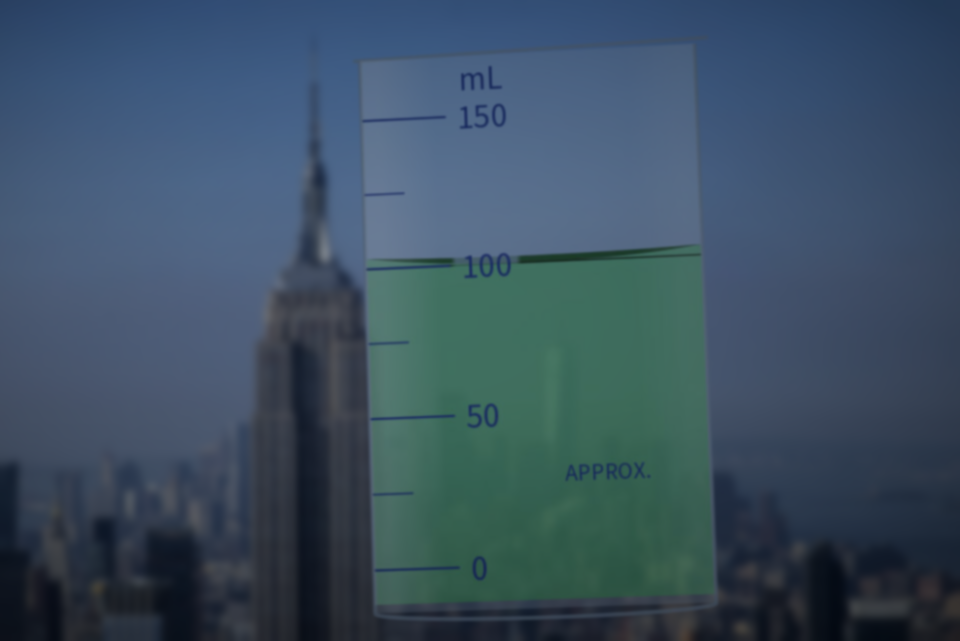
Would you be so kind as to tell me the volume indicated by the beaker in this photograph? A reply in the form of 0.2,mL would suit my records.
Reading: 100,mL
